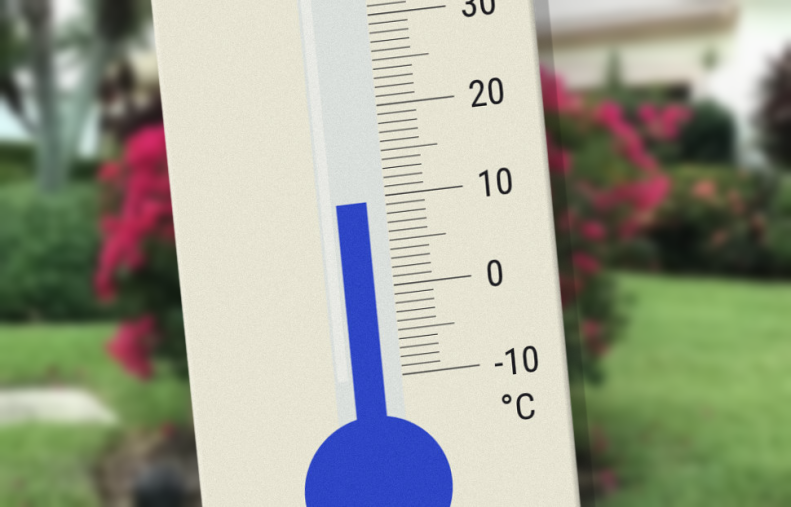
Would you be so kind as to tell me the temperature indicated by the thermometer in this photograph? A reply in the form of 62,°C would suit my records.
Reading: 9.5,°C
